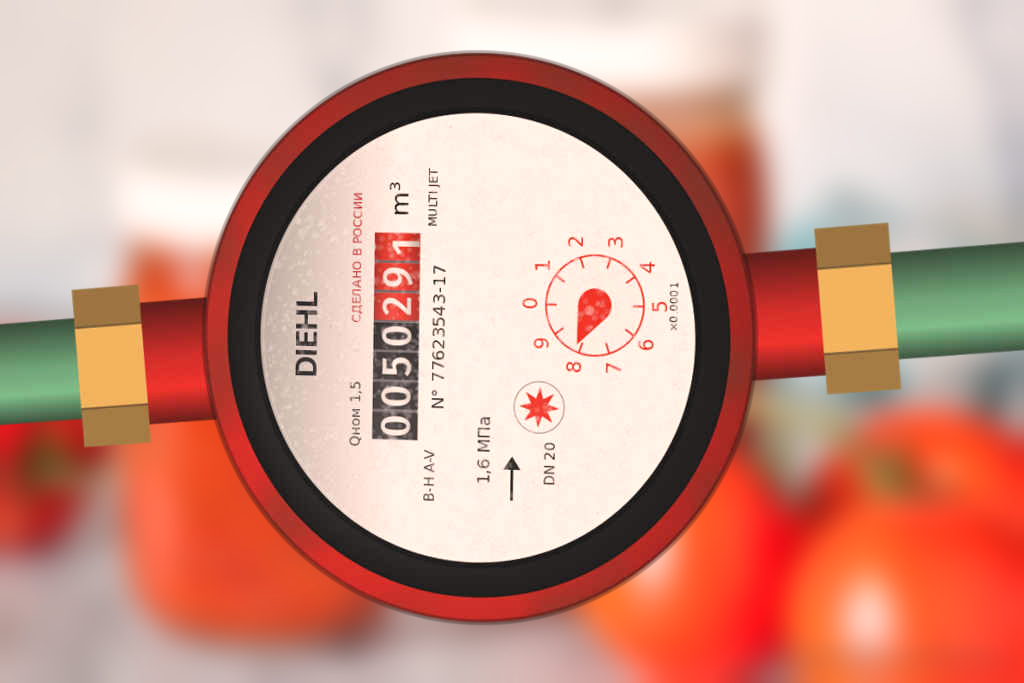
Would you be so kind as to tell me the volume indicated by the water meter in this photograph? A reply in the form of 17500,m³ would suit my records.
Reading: 50.2908,m³
